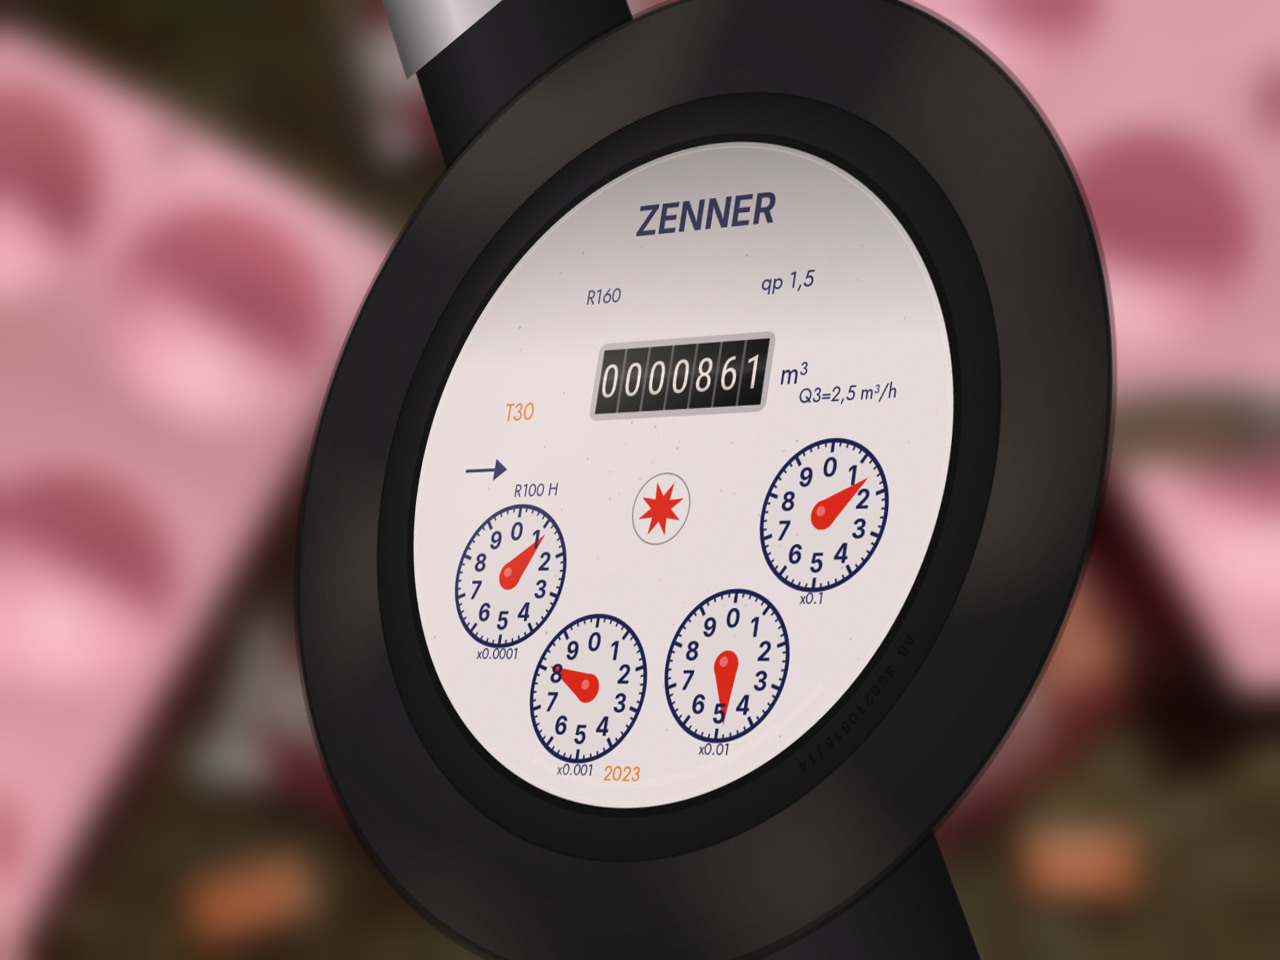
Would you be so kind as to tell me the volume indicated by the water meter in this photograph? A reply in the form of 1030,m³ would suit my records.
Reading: 861.1481,m³
